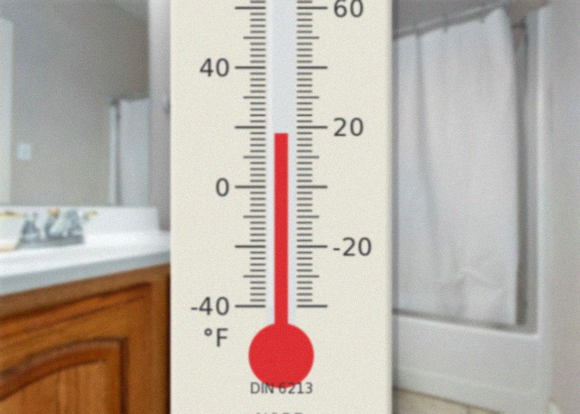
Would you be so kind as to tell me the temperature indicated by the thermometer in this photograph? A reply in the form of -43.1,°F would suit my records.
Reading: 18,°F
